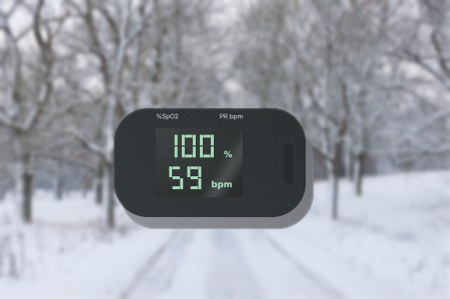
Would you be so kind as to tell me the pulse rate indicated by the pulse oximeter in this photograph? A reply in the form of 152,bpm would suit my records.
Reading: 59,bpm
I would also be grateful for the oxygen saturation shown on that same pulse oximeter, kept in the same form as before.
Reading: 100,%
